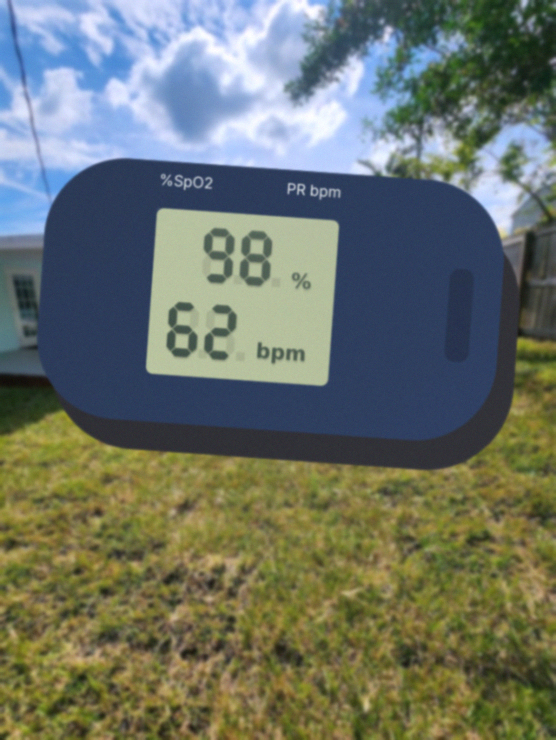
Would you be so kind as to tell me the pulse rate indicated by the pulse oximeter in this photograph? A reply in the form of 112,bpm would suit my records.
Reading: 62,bpm
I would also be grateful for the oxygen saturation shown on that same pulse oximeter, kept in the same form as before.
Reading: 98,%
